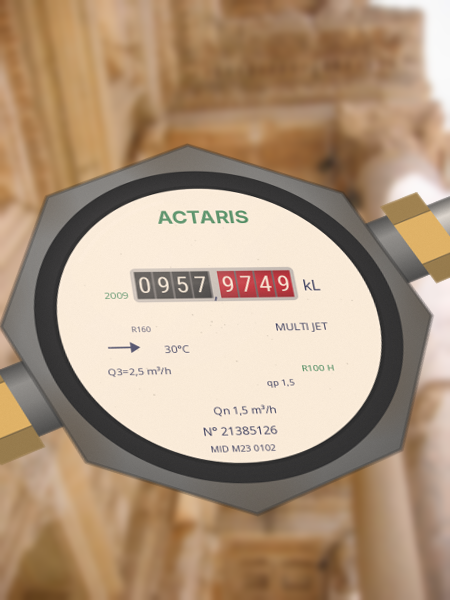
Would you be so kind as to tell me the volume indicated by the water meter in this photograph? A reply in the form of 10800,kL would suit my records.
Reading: 957.9749,kL
